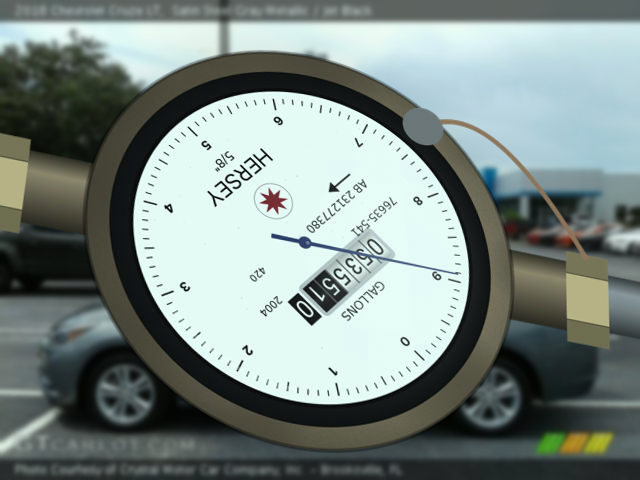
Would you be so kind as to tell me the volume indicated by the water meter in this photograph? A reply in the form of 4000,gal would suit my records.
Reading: 535508.9,gal
